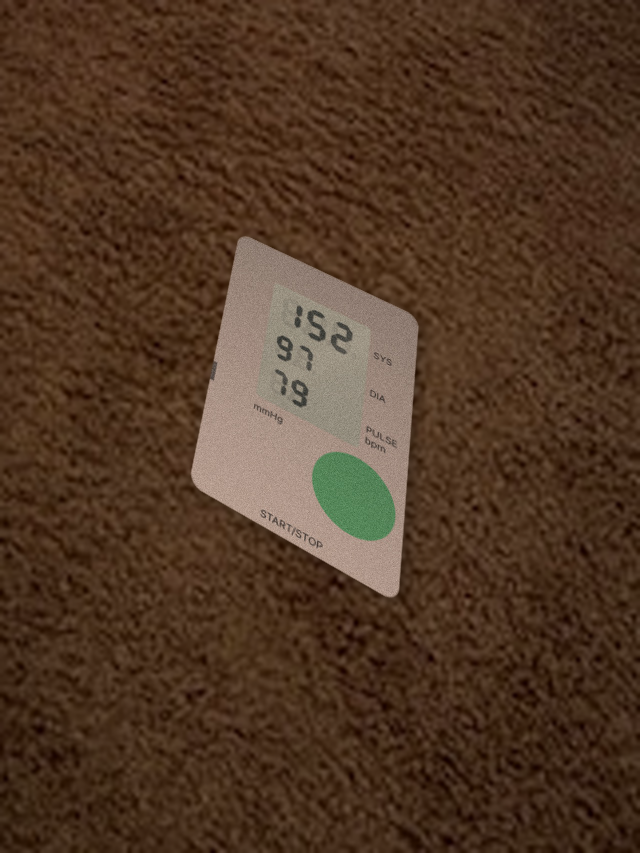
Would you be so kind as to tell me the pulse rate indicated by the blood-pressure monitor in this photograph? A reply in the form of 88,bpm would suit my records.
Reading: 79,bpm
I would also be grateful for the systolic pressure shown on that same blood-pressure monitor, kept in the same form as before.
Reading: 152,mmHg
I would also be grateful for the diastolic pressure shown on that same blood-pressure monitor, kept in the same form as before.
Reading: 97,mmHg
